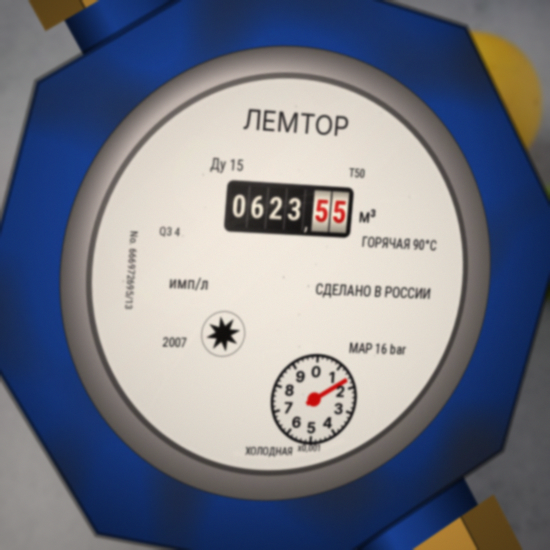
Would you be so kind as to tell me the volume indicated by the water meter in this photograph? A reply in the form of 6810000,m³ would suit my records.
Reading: 623.551,m³
